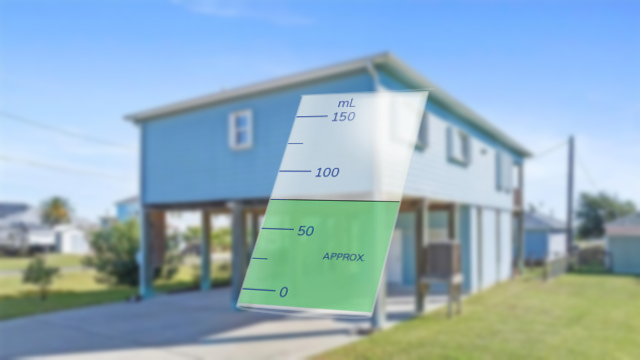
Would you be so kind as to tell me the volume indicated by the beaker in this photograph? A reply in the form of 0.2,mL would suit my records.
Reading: 75,mL
